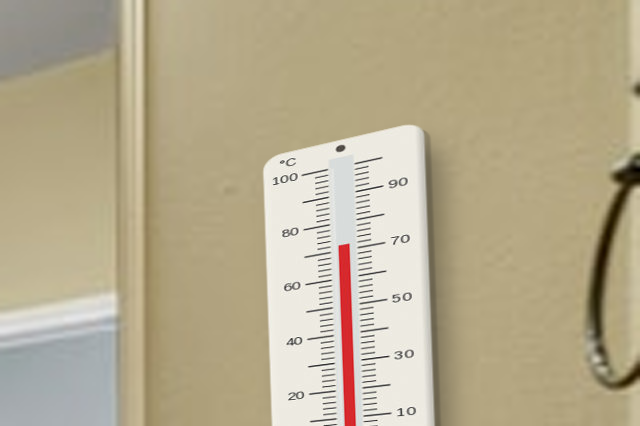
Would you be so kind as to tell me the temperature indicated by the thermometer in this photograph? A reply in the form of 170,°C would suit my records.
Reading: 72,°C
